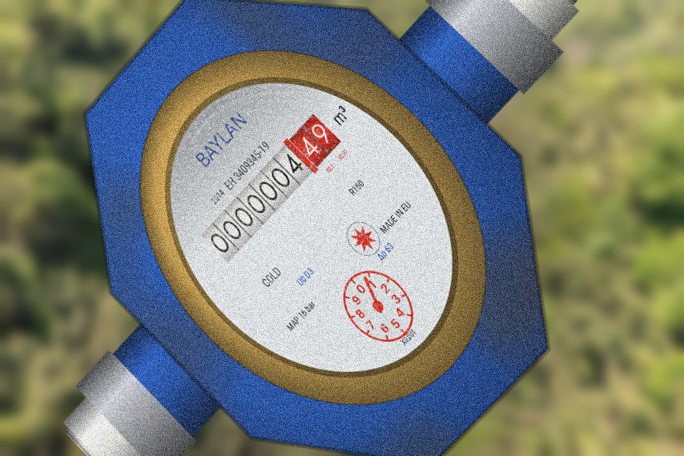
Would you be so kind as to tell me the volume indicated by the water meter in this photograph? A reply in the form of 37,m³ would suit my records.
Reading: 4.490,m³
